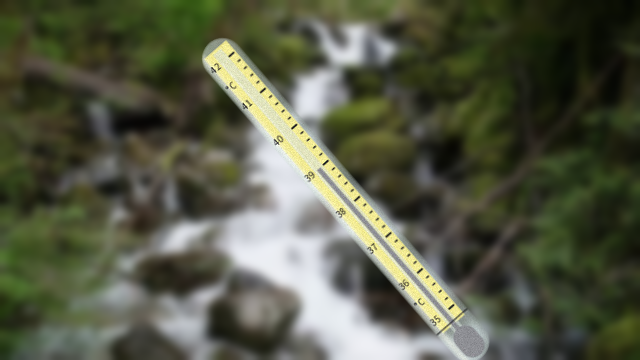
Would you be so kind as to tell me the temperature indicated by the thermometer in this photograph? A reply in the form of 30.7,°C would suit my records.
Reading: 39,°C
